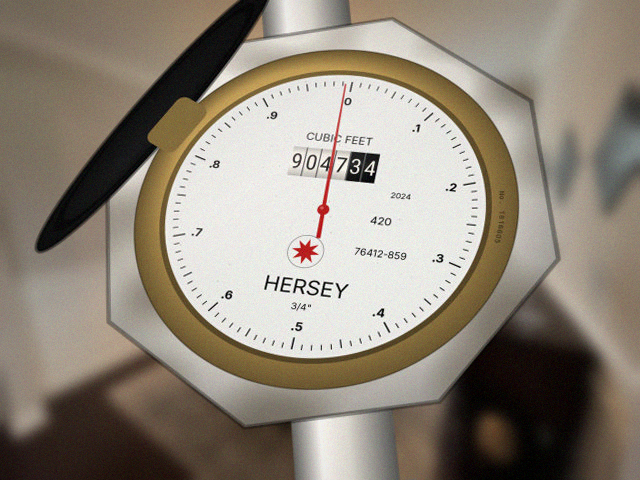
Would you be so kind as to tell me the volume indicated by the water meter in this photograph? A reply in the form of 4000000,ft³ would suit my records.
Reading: 904733.99,ft³
